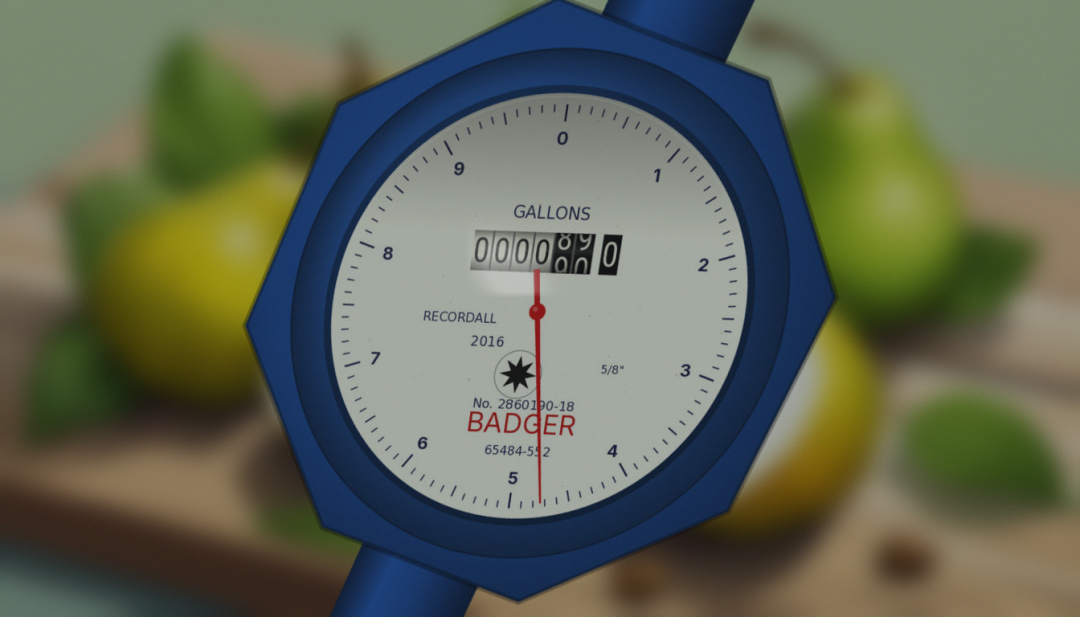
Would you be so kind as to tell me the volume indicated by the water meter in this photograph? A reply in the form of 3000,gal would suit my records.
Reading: 894.7,gal
